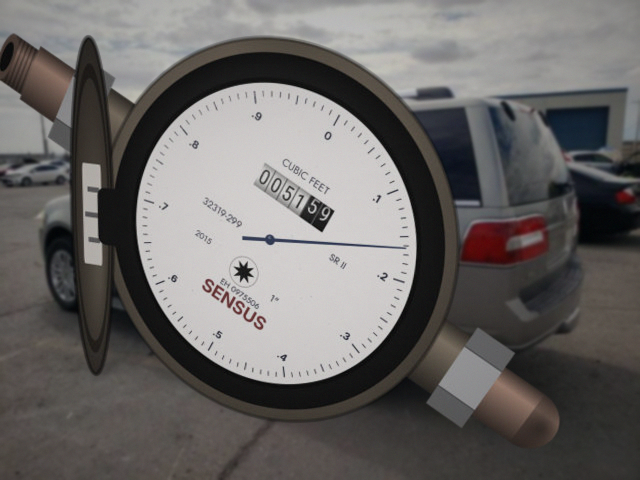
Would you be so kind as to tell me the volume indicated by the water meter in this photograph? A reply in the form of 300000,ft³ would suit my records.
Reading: 5159.16,ft³
